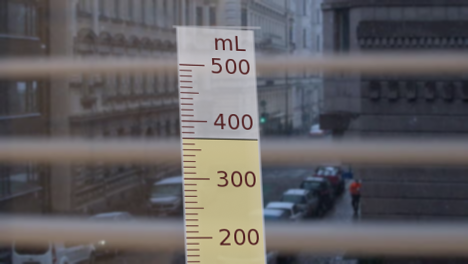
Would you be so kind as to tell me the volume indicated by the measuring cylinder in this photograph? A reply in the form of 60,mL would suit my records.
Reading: 370,mL
